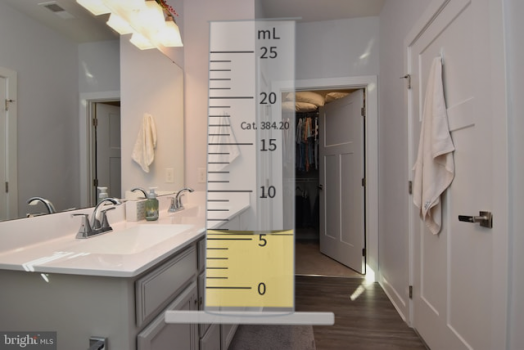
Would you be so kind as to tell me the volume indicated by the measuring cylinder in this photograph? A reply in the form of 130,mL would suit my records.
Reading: 5.5,mL
